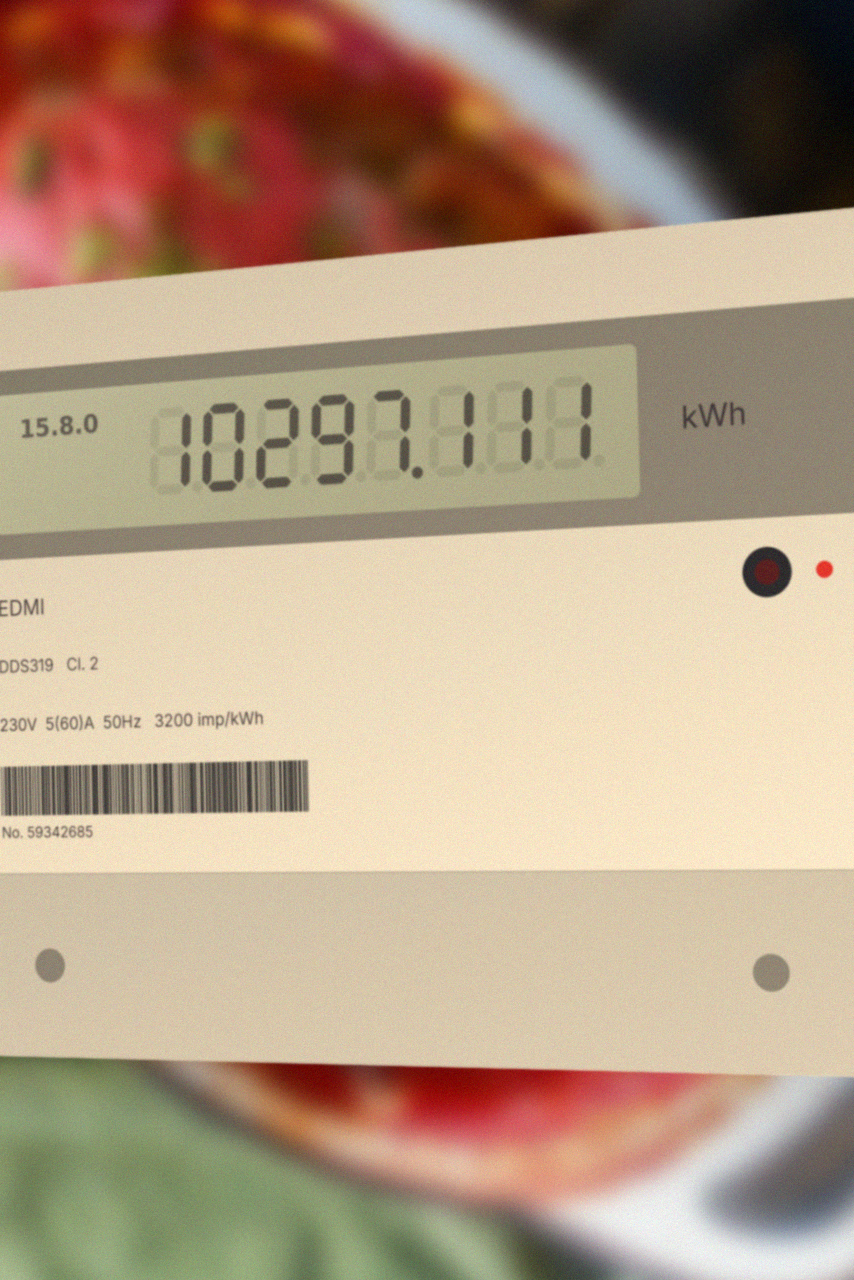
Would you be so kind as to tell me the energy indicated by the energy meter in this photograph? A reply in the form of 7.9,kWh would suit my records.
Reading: 10297.111,kWh
